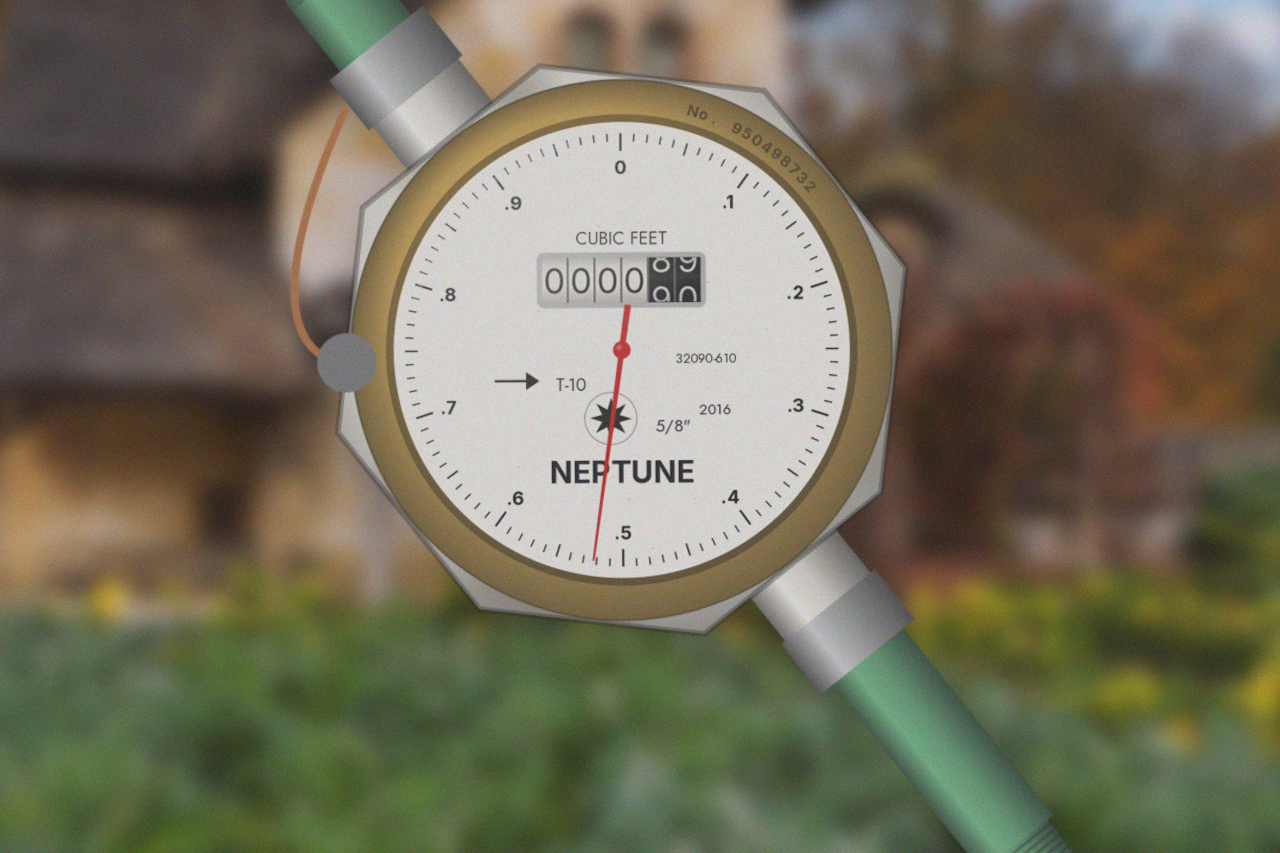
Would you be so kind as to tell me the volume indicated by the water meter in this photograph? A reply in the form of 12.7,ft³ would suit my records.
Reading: 89.52,ft³
